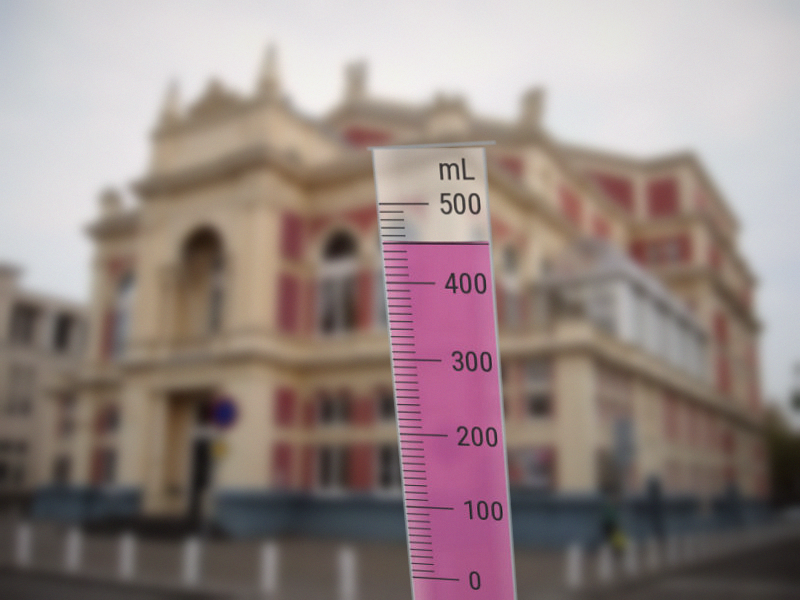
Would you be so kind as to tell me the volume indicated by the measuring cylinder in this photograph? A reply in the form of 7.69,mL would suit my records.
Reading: 450,mL
